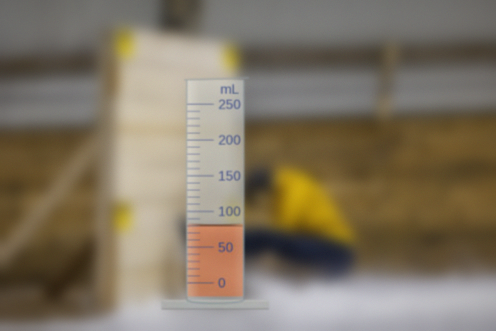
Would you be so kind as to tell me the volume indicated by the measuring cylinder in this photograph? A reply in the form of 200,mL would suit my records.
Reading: 80,mL
